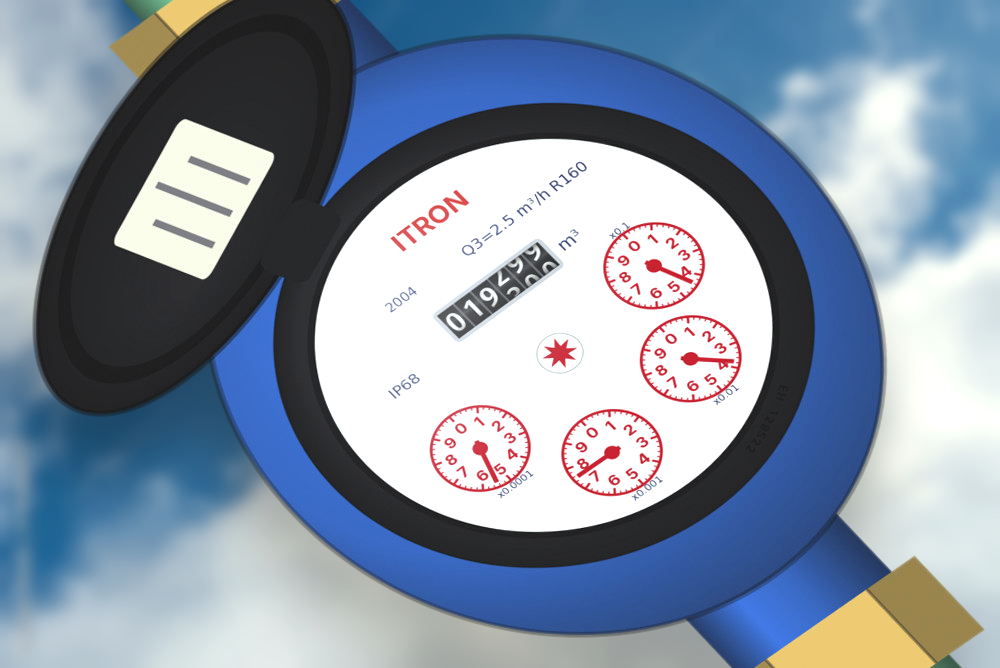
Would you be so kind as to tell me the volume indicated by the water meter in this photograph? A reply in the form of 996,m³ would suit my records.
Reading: 19299.4375,m³
